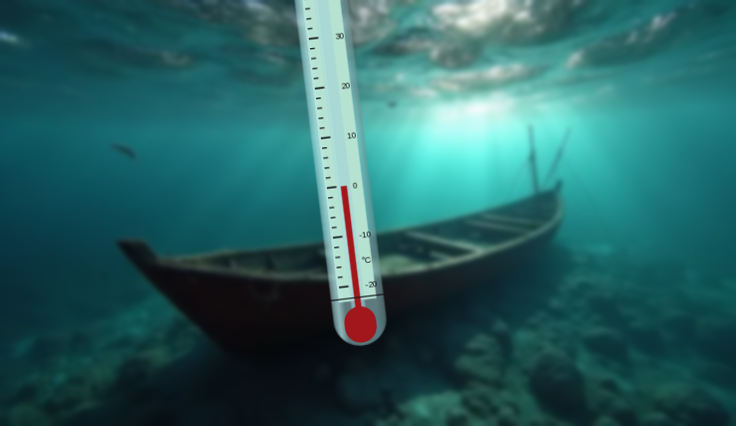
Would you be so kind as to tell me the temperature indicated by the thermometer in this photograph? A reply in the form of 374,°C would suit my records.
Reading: 0,°C
